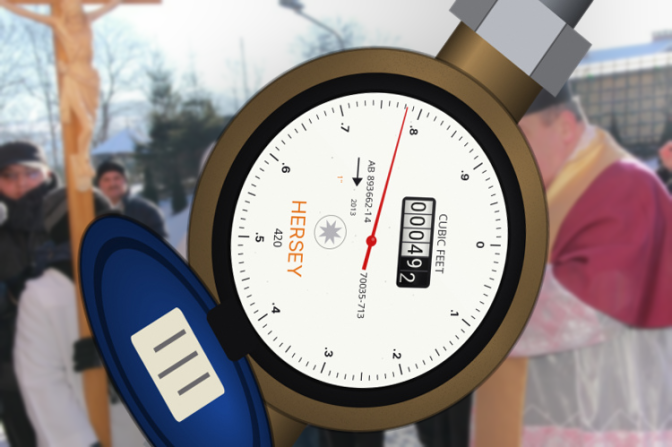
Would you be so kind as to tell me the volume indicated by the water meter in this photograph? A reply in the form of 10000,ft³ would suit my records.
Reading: 491.78,ft³
